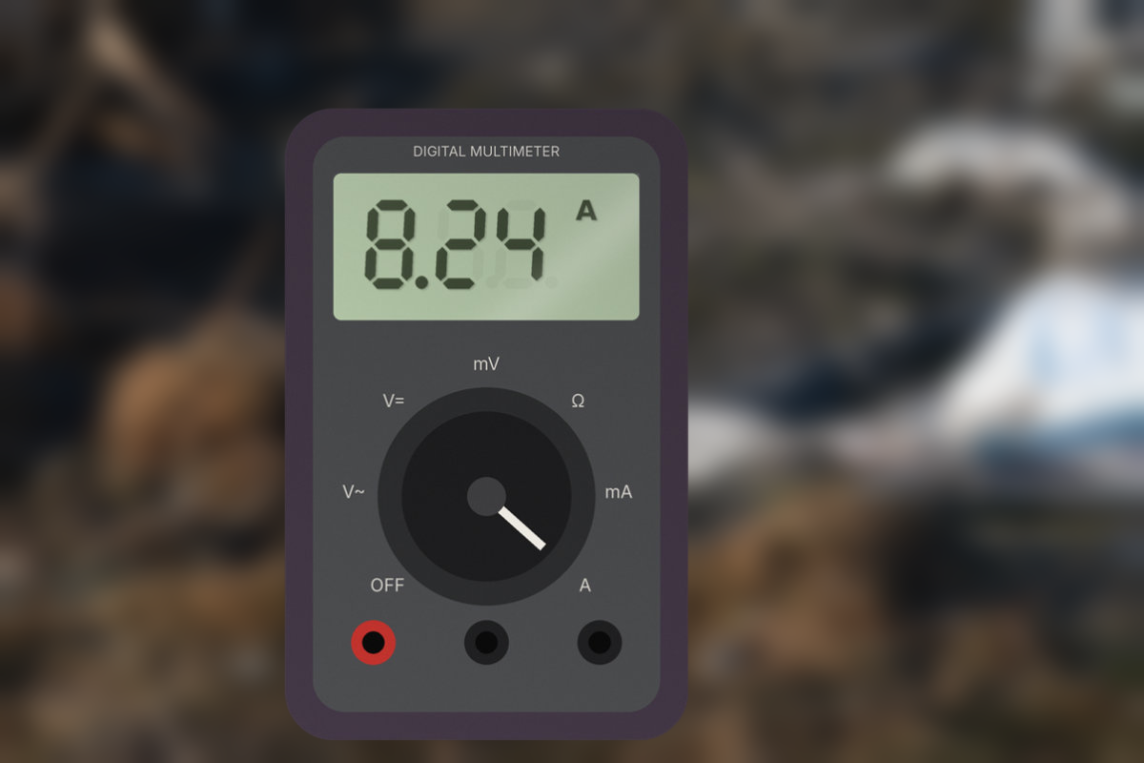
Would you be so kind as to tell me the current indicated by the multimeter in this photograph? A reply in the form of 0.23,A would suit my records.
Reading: 8.24,A
